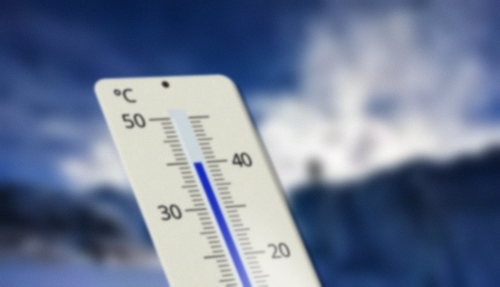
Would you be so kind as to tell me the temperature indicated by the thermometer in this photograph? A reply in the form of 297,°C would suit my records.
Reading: 40,°C
